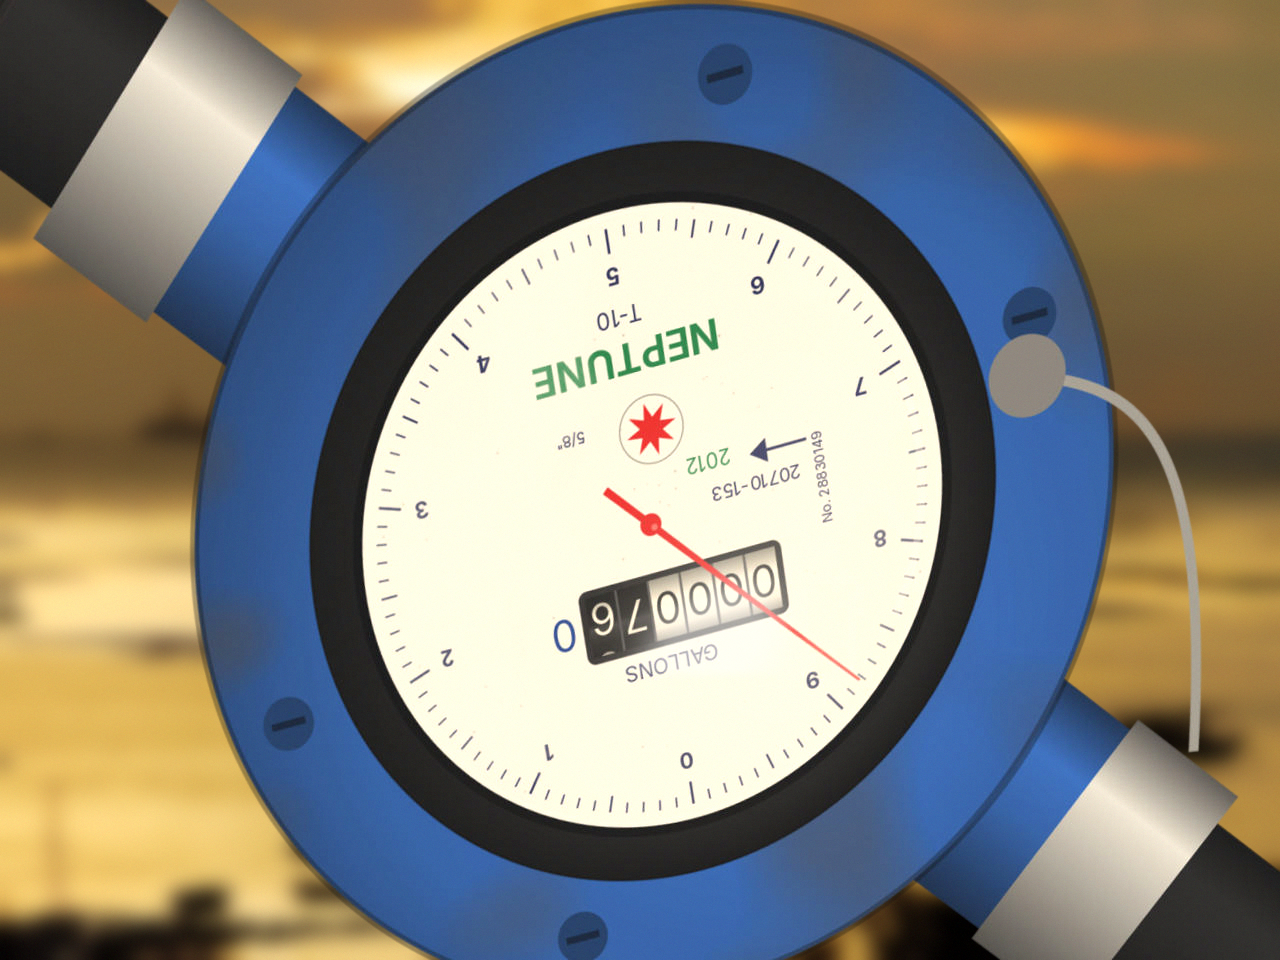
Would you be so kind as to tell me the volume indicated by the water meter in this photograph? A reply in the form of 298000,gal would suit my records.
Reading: 758.8,gal
